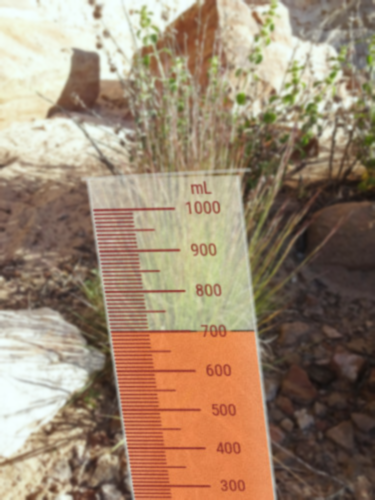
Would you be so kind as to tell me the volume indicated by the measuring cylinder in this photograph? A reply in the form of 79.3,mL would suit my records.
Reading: 700,mL
